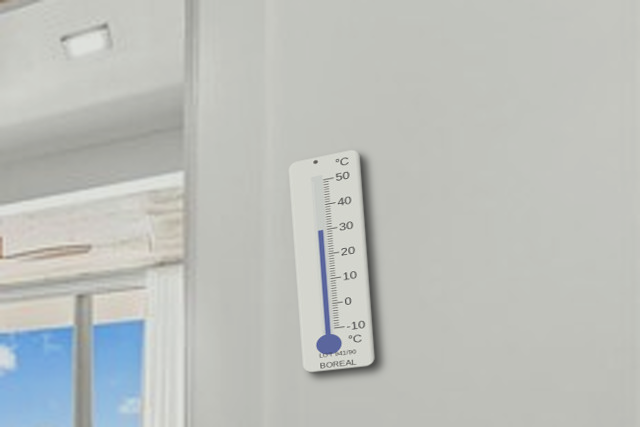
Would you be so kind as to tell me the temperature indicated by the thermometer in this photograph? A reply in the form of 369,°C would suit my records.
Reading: 30,°C
